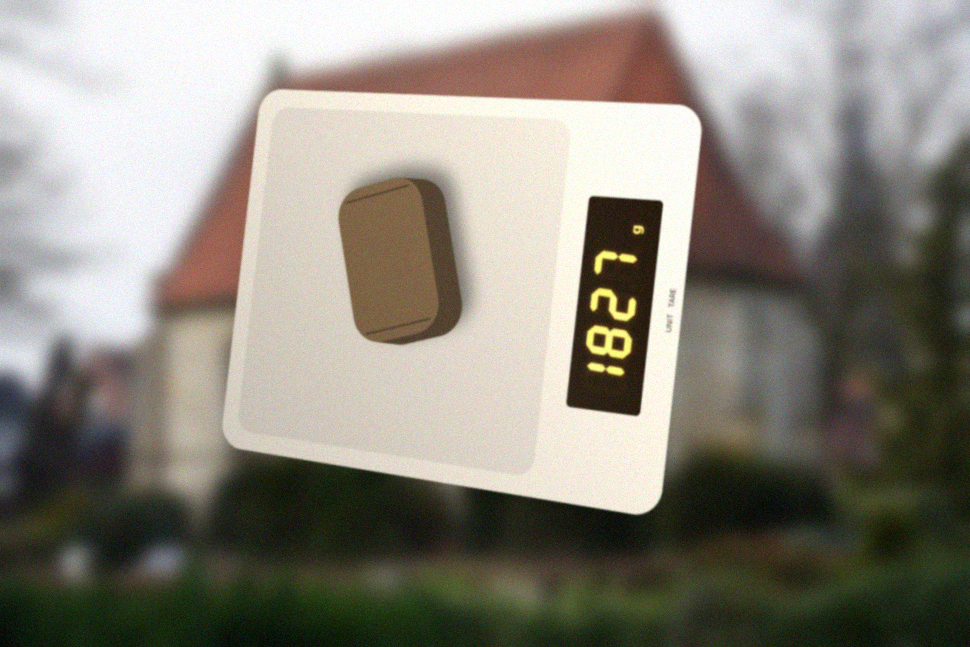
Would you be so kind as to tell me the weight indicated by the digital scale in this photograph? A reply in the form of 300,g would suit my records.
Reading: 1827,g
